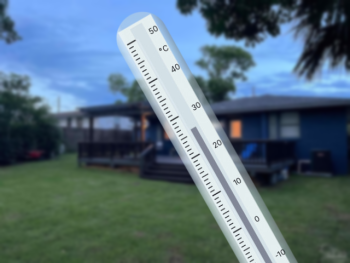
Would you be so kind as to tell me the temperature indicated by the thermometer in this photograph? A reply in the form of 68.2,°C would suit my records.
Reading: 26,°C
